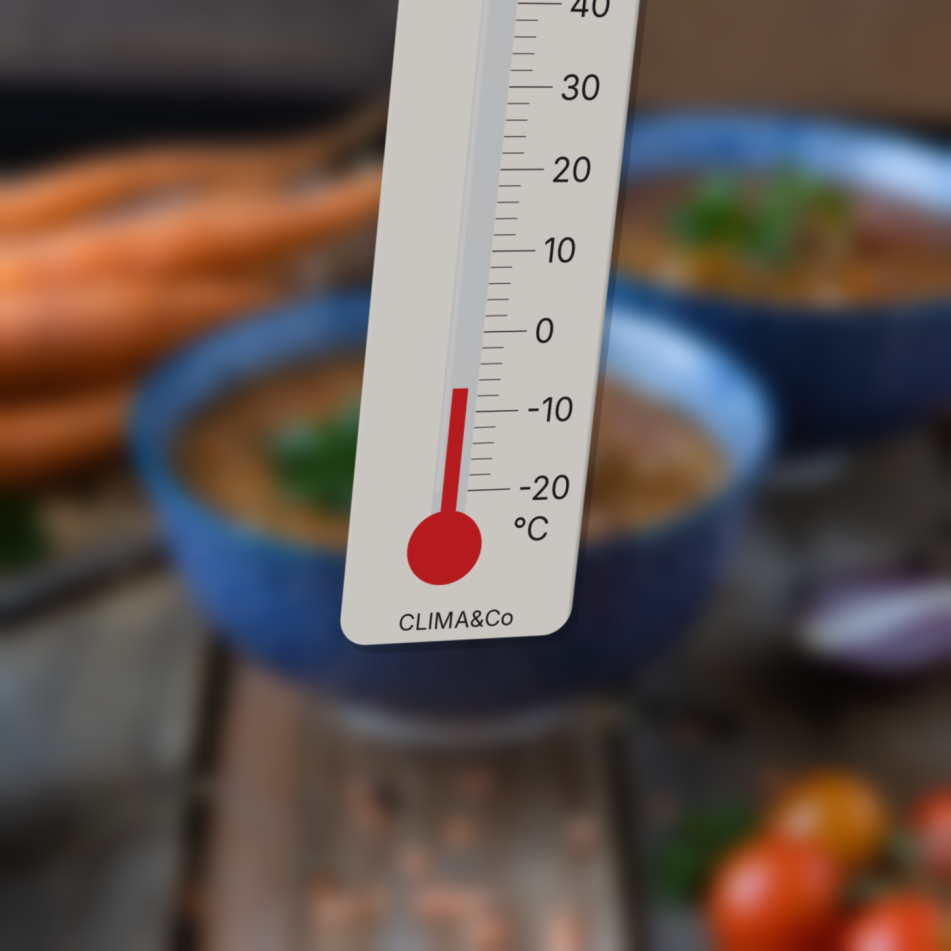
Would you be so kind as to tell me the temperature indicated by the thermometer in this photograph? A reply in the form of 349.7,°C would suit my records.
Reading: -7,°C
